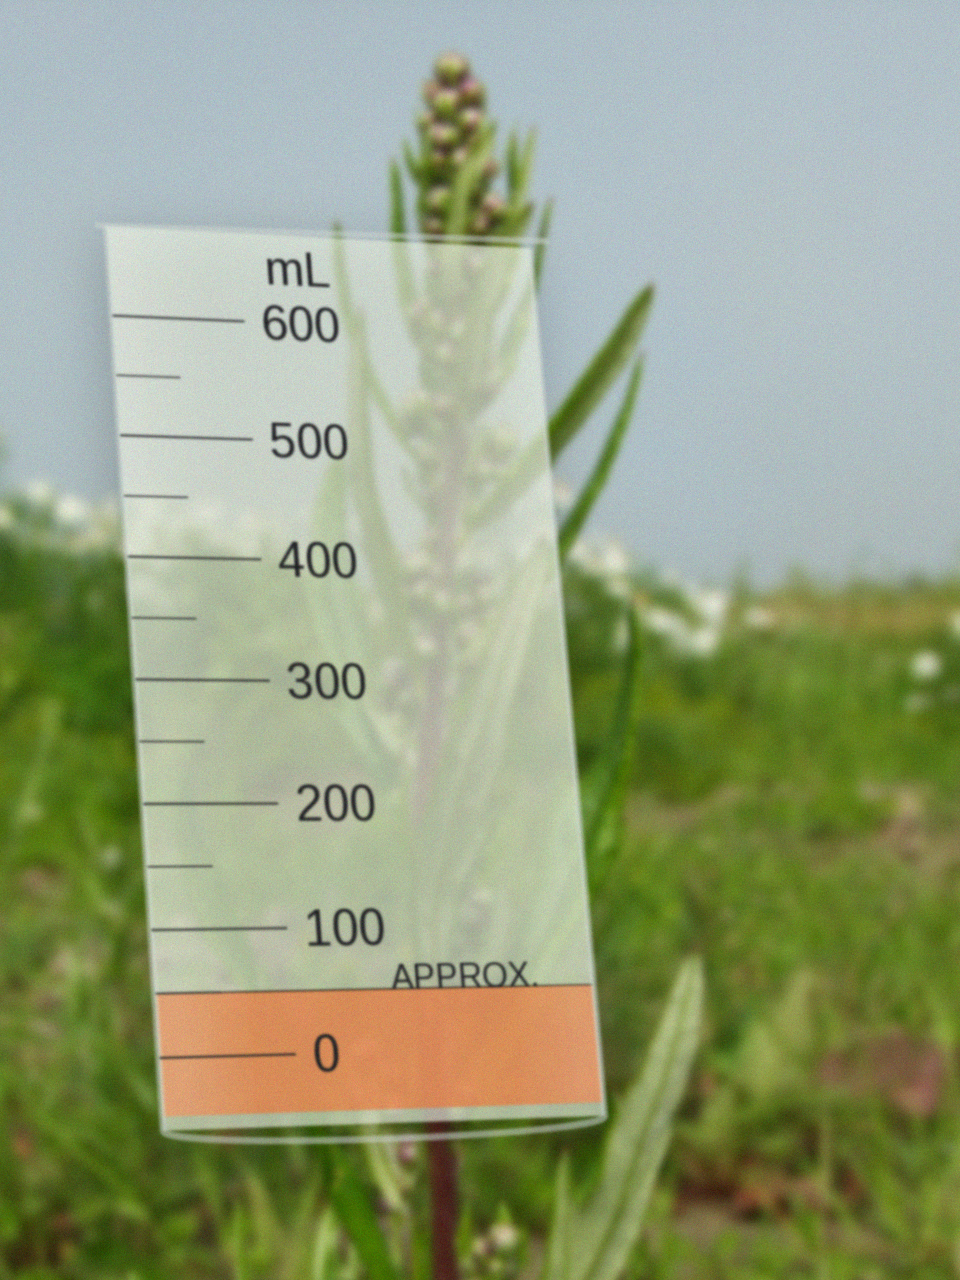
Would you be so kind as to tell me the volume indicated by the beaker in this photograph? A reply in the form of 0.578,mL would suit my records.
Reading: 50,mL
